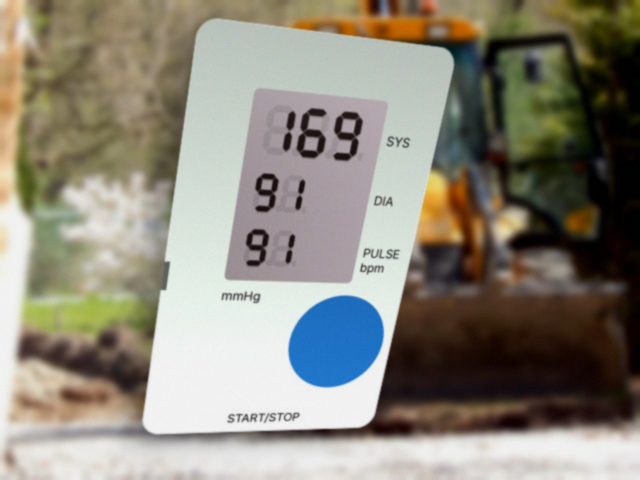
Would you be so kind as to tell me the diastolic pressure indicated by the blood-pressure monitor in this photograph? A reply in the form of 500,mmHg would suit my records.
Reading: 91,mmHg
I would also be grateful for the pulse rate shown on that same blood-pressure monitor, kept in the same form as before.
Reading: 91,bpm
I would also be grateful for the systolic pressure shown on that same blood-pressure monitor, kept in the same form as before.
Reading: 169,mmHg
